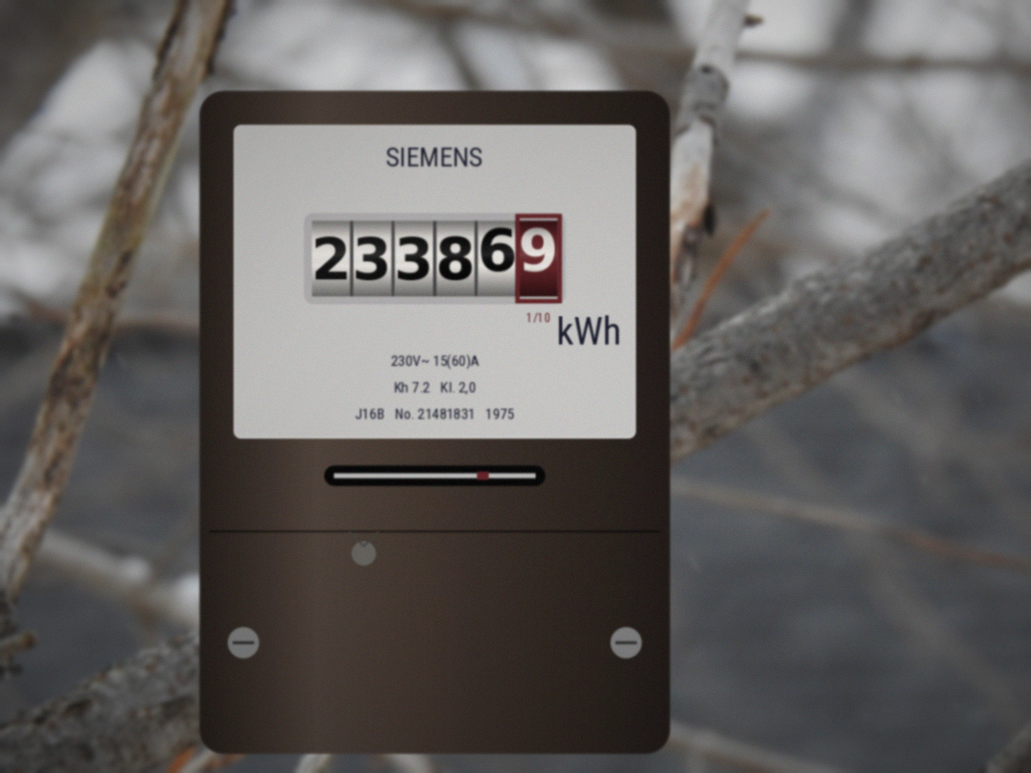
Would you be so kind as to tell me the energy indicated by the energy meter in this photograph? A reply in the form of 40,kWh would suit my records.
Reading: 23386.9,kWh
